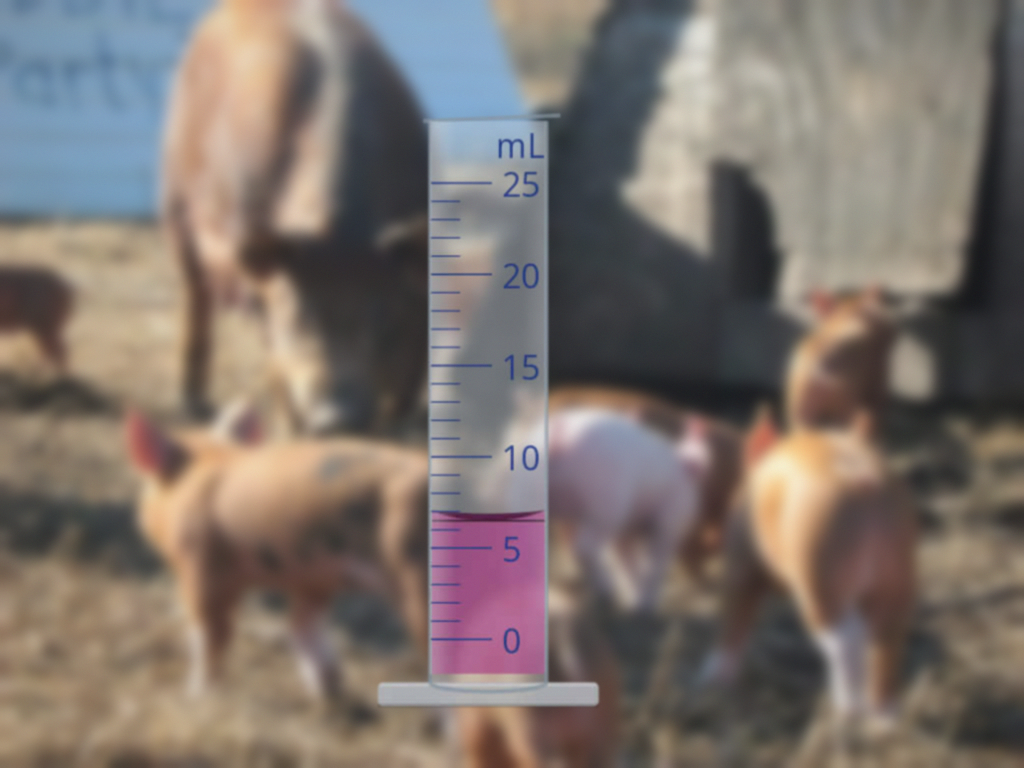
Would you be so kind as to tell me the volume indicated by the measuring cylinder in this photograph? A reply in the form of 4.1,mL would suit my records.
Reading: 6.5,mL
